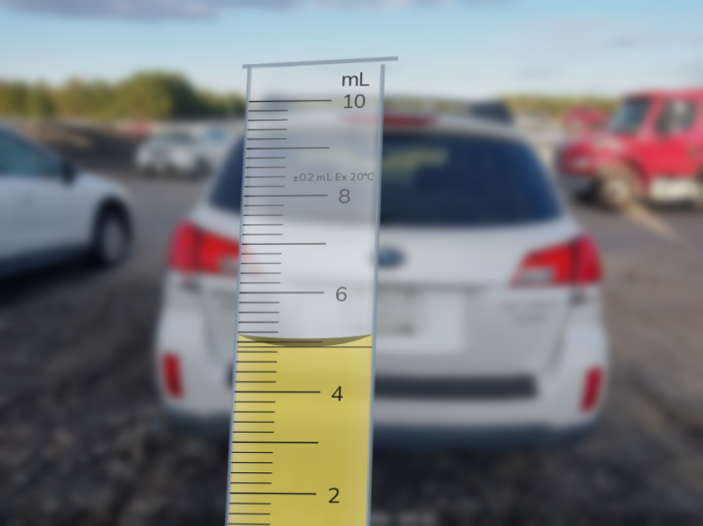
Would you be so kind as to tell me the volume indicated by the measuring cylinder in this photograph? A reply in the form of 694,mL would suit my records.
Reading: 4.9,mL
